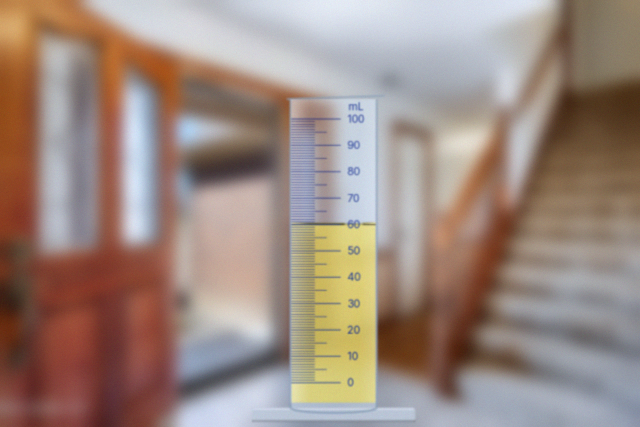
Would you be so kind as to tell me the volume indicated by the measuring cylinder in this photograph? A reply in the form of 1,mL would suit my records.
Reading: 60,mL
